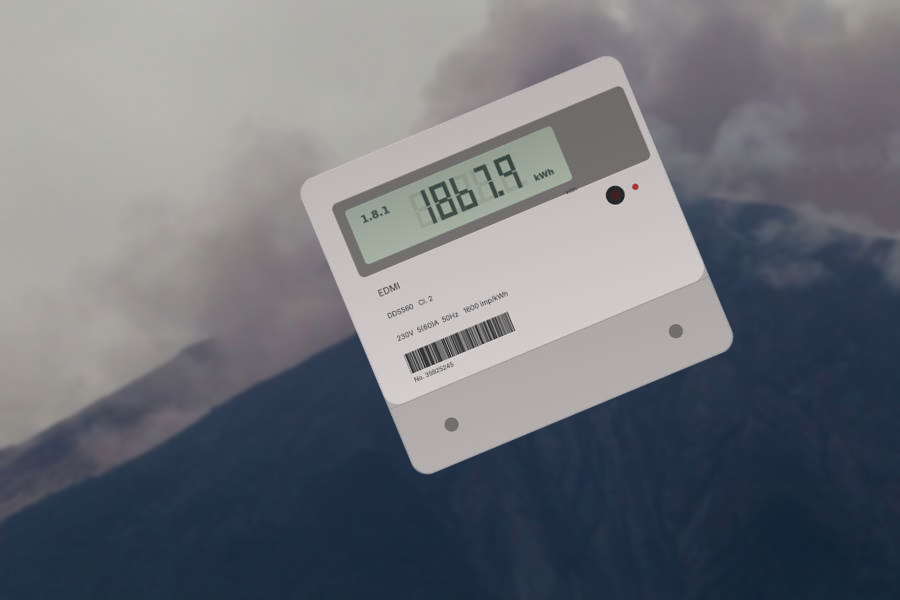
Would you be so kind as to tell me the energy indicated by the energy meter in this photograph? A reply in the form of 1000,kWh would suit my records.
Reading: 1867.9,kWh
